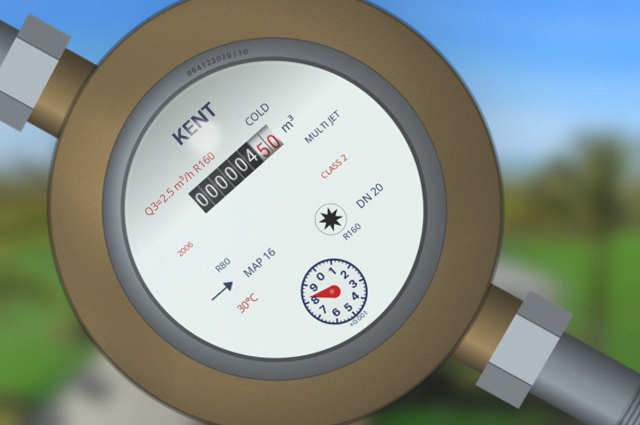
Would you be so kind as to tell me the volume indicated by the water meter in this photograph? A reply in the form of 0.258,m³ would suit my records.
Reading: 4.498,m³
